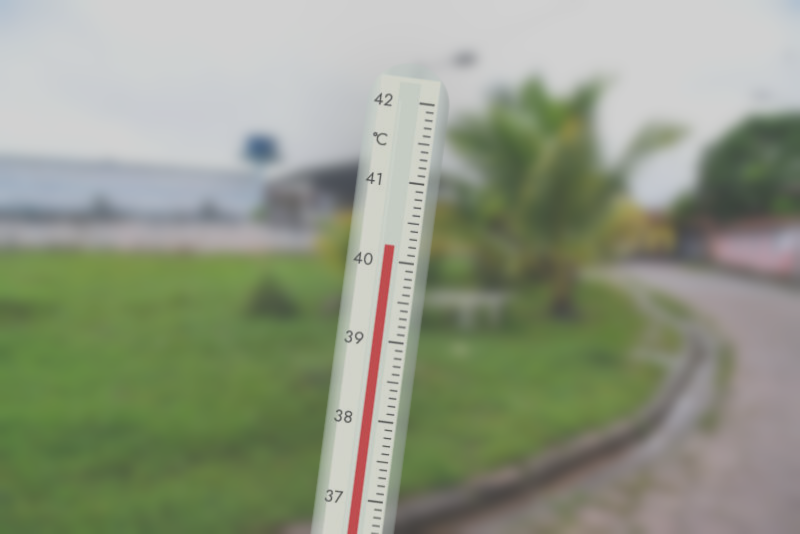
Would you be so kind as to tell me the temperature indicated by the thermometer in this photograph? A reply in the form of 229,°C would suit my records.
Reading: 40.2,°C
